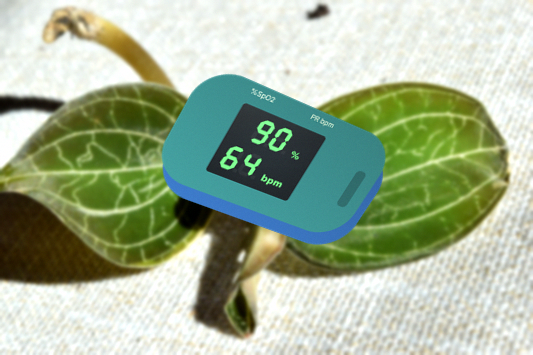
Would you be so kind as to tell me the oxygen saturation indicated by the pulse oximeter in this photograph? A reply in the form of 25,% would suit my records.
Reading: 90,%
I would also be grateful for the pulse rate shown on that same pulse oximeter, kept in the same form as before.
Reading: 64,bpm
